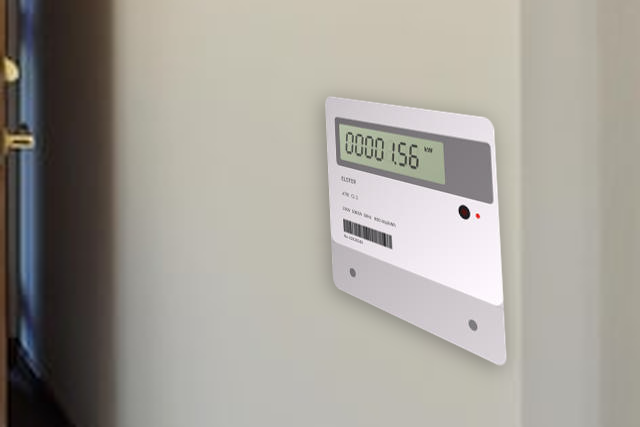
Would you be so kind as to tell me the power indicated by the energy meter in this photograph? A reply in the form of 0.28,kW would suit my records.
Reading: 1.56,kW
